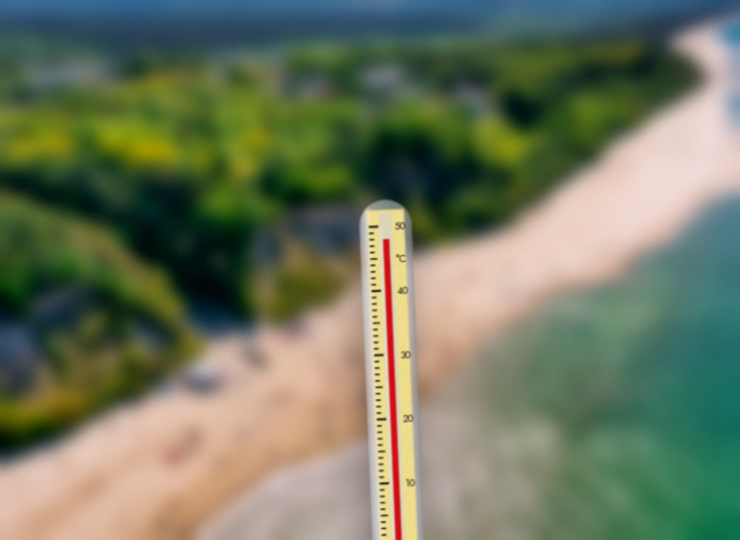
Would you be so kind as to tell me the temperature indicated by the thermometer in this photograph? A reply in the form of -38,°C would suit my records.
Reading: 48,°C
